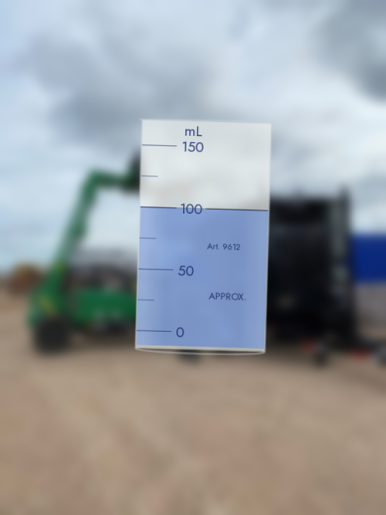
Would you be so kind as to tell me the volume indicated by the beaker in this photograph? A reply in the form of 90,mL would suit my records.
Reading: 100,mL
